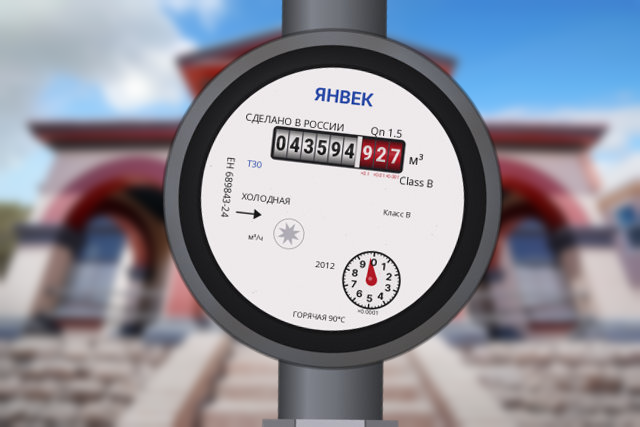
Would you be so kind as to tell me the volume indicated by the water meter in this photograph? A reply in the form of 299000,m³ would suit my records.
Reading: 43594.9269,m³
